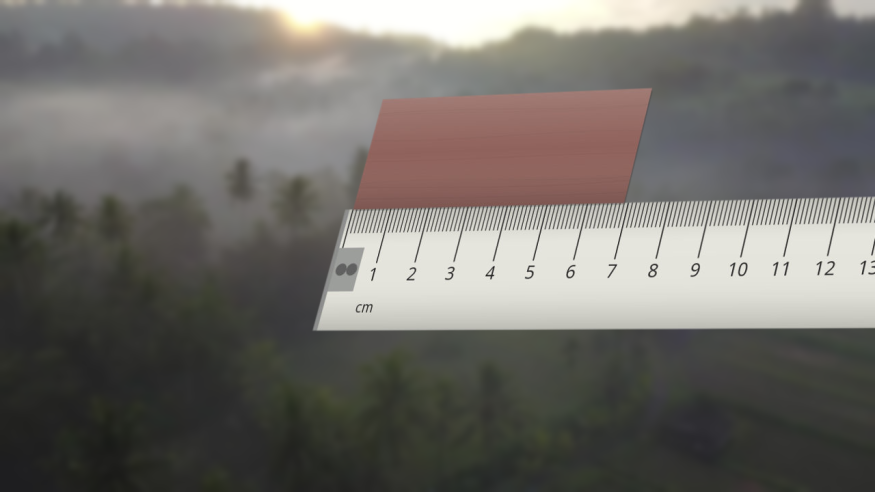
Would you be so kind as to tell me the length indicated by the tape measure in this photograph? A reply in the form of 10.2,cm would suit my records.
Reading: 6.9,cm
